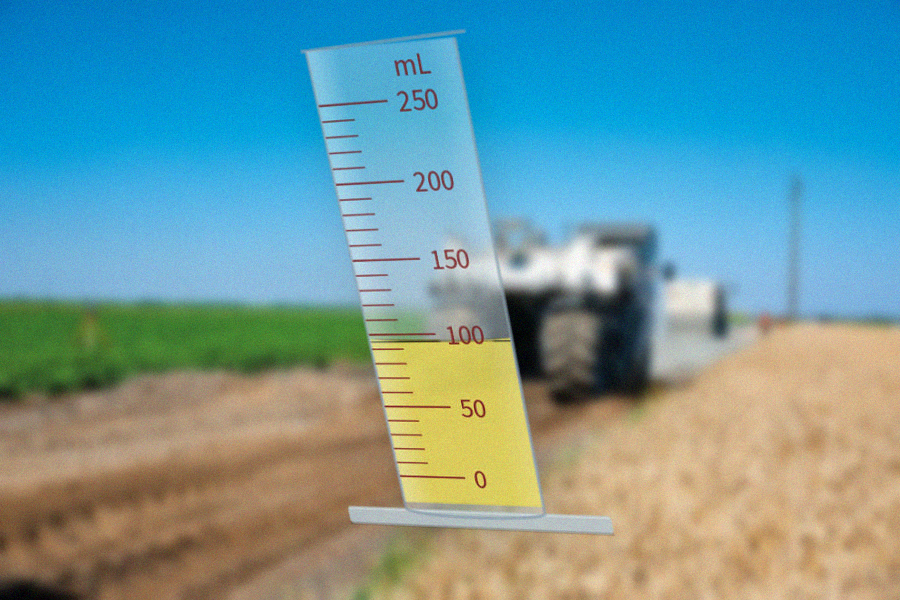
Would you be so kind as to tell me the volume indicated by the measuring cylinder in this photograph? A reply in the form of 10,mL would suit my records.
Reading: 95,mL
